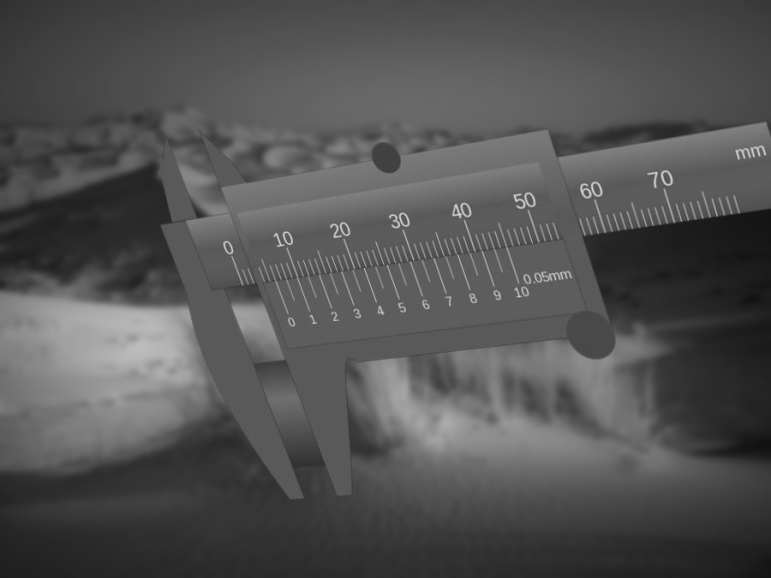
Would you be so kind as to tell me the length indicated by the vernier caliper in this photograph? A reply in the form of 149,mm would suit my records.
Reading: 6.0,mm
